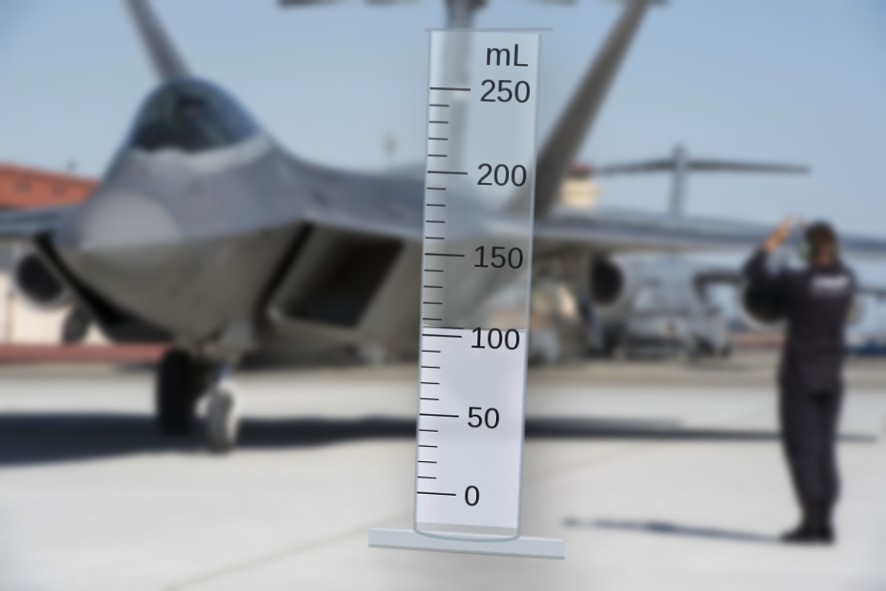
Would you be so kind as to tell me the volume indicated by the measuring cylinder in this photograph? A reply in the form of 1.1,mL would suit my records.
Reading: 105,mL
